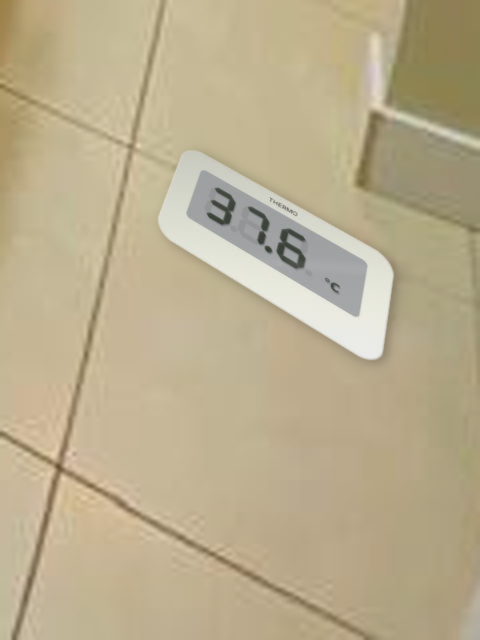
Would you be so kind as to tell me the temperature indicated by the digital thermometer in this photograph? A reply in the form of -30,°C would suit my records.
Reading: 37.6,°C
